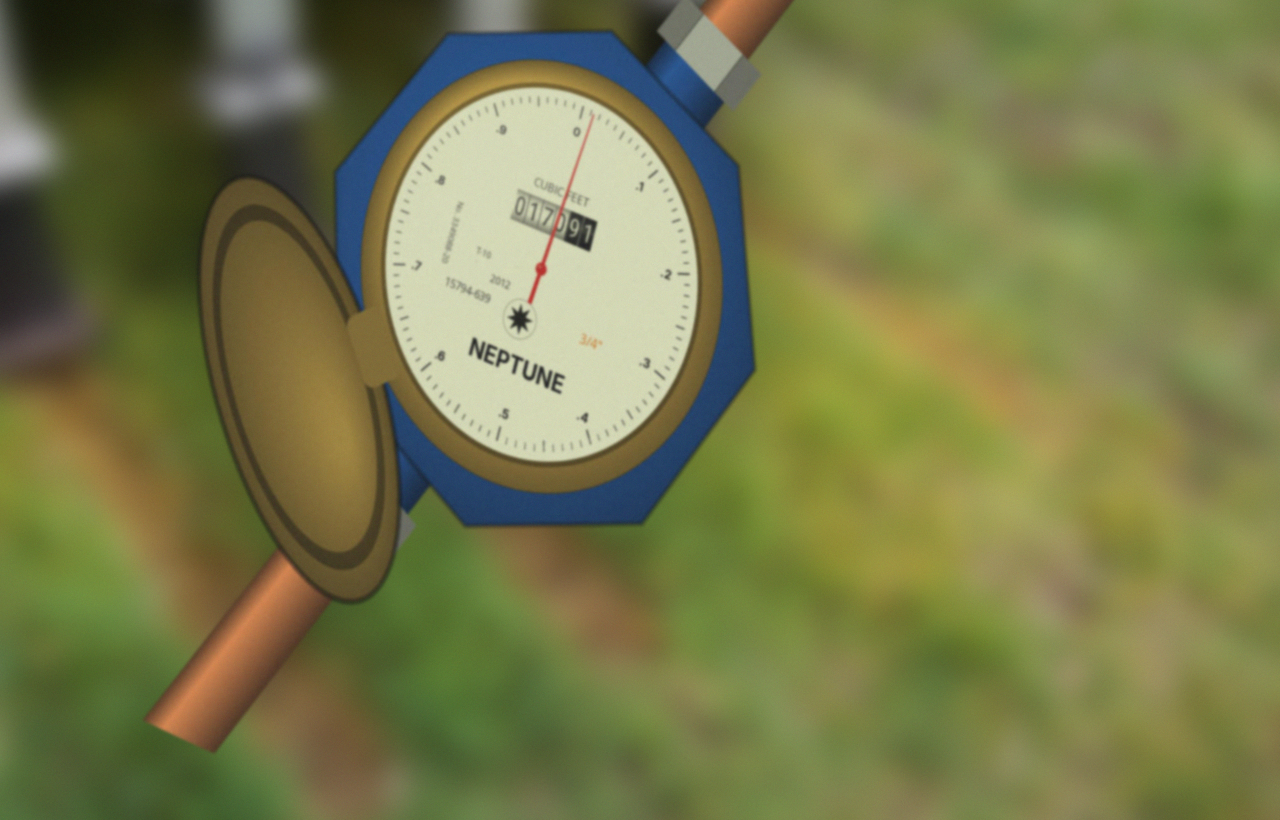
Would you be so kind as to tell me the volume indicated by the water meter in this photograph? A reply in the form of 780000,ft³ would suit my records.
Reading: 17091.01,ft³
